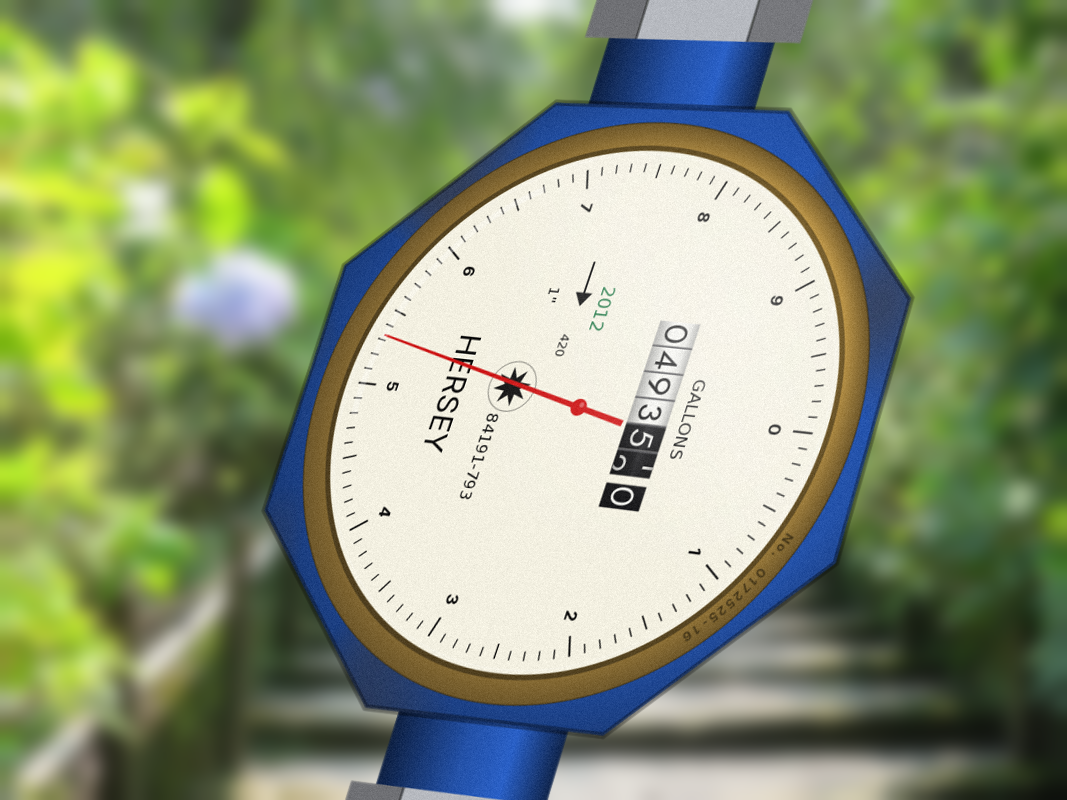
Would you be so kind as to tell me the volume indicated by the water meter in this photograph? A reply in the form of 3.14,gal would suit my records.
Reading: 493515.3,gal
